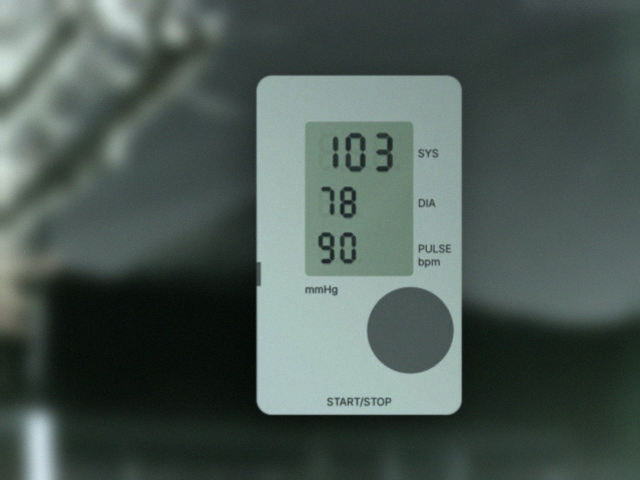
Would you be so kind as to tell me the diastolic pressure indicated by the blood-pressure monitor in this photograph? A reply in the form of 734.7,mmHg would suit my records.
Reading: 78,mmHg
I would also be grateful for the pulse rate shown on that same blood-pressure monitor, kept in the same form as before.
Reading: 90,bpm
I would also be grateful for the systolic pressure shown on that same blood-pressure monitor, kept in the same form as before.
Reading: 103,mmHg
